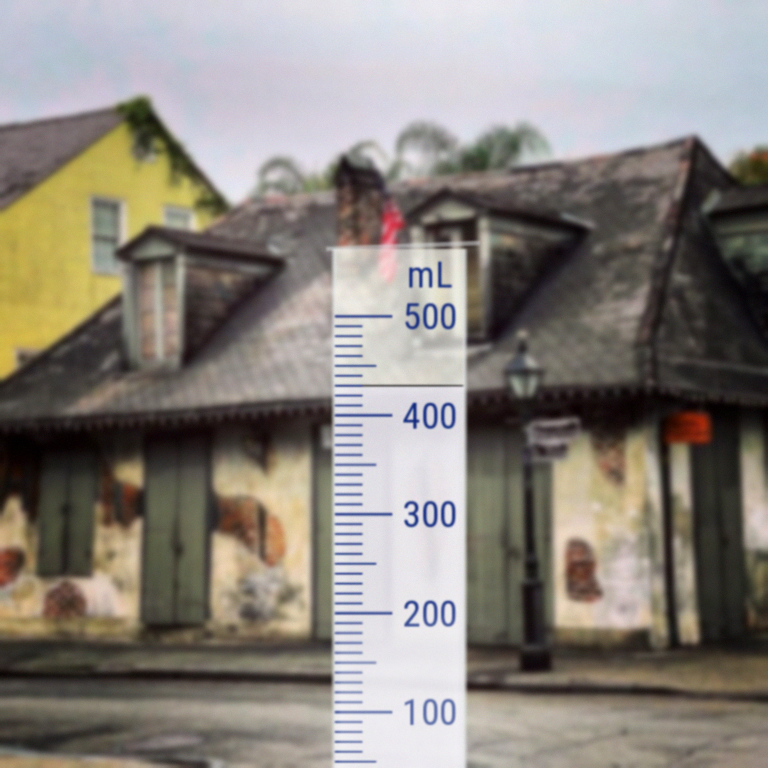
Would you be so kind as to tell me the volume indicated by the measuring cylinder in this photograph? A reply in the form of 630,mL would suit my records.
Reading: 430,mL
